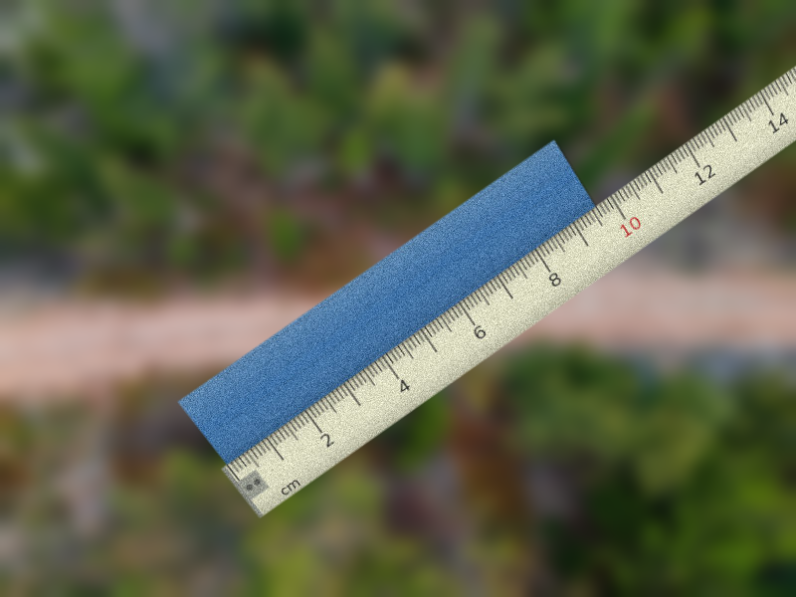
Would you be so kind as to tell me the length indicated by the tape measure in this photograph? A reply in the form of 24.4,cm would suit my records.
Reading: 9.6,cm
